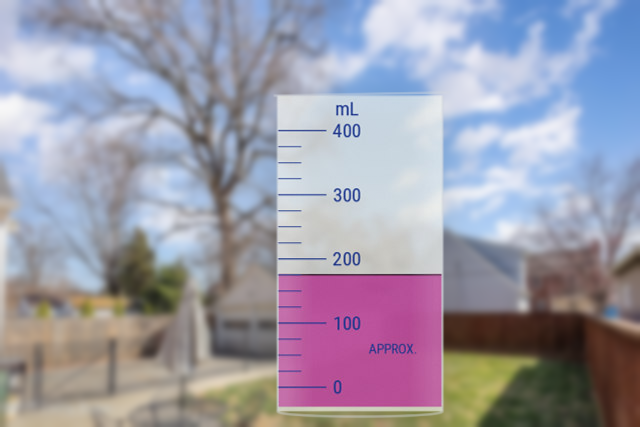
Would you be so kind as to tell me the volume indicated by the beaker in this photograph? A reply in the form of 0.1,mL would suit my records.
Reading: 175,mL
